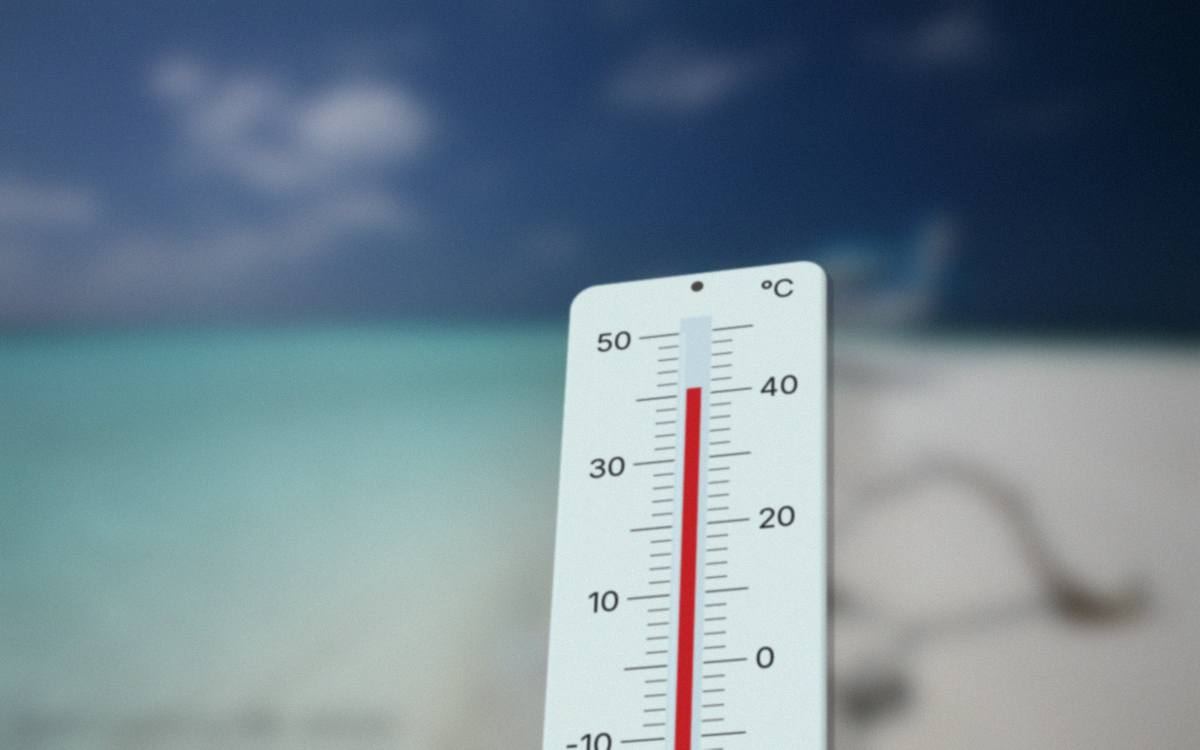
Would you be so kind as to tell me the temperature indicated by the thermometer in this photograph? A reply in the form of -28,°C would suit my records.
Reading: 41,°C
